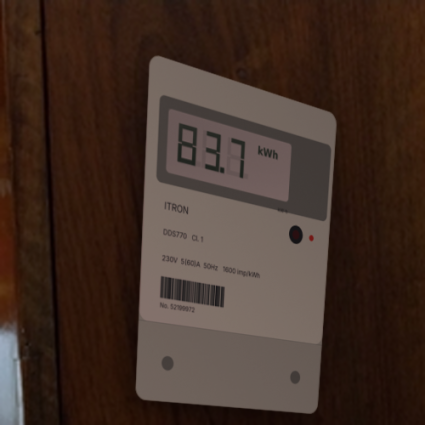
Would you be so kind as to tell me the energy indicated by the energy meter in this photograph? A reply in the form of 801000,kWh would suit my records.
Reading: 83.7,kWh
